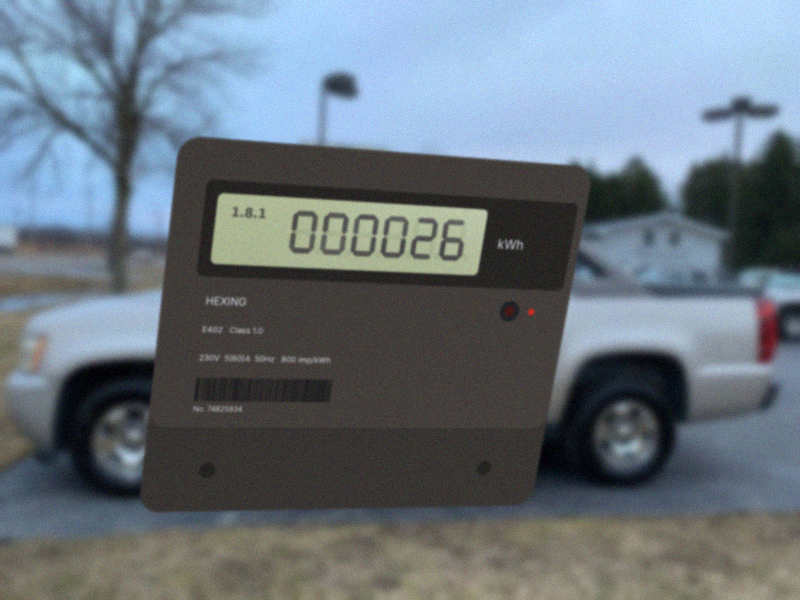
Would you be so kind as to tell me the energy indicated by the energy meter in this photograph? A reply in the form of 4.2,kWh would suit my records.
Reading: 26,kWh
